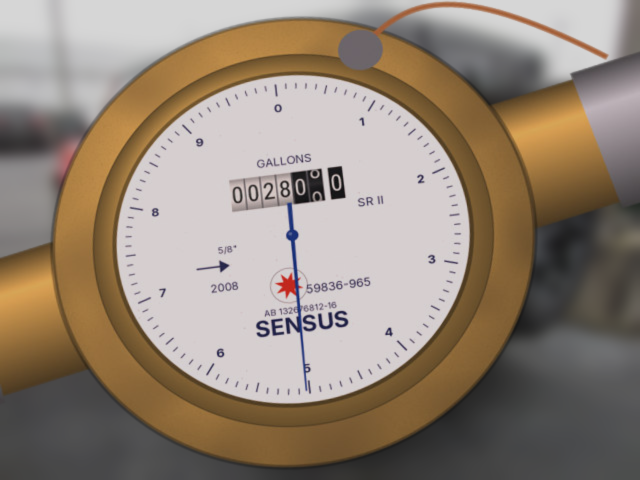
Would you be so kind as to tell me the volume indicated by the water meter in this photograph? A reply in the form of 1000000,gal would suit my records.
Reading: 28085.0,gal
